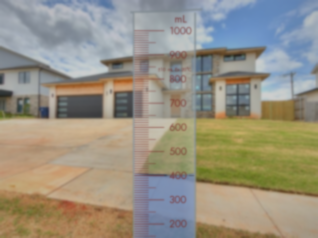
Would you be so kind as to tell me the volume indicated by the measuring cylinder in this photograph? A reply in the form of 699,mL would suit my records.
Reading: 400,mL
